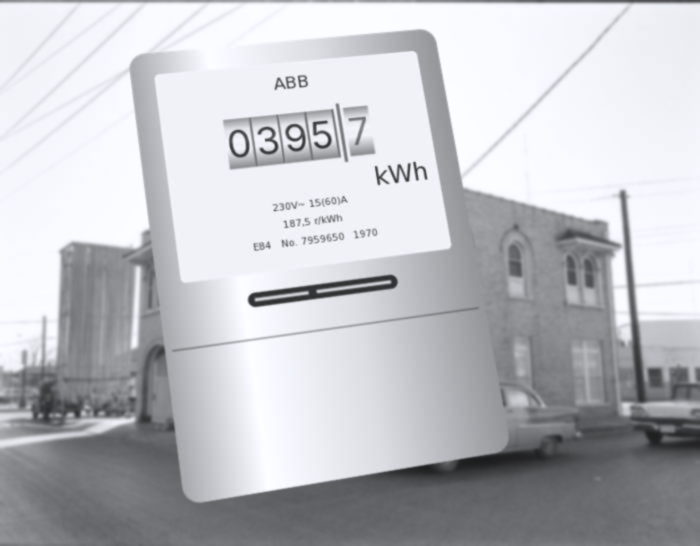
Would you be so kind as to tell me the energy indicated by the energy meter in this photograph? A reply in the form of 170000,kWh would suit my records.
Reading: 395.7,kWh
